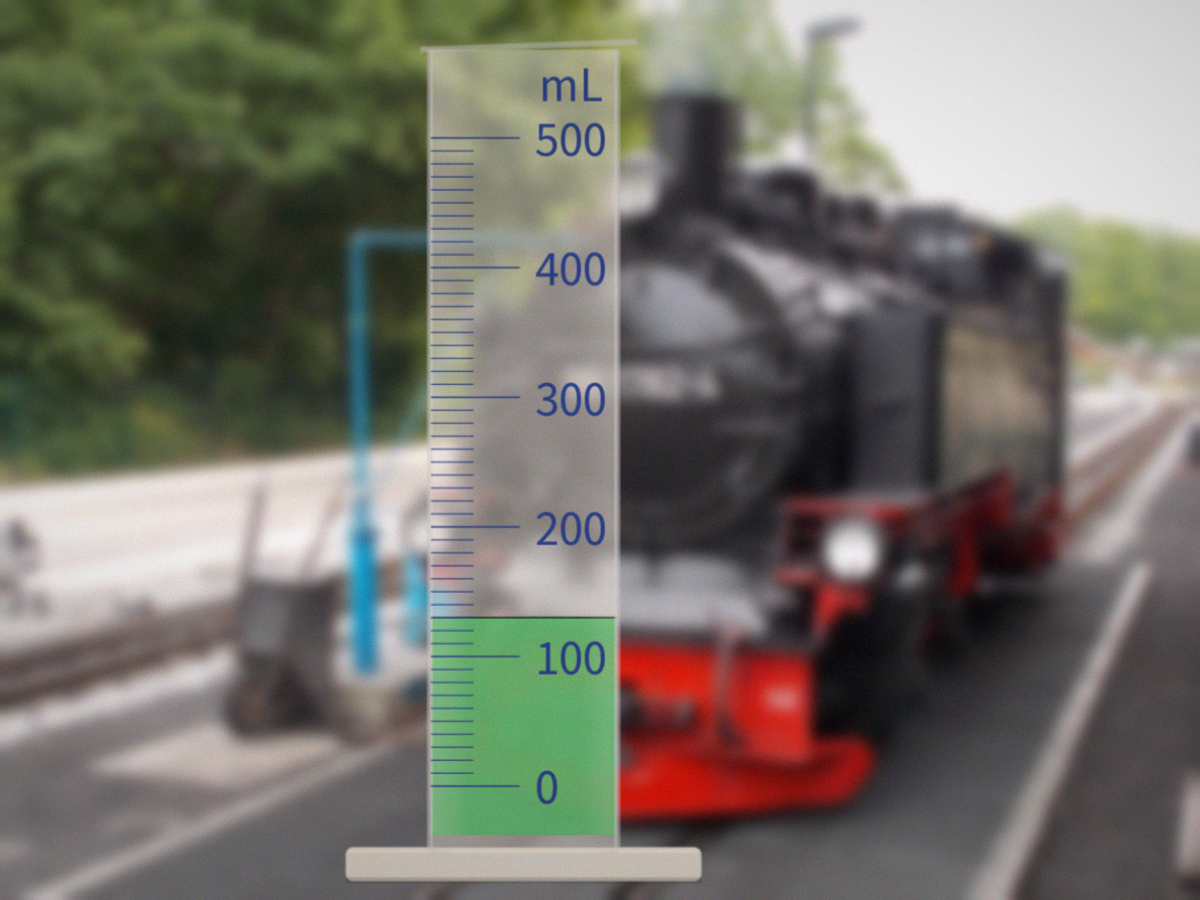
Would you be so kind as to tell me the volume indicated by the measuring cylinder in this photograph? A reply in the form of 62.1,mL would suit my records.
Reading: 130,mL
